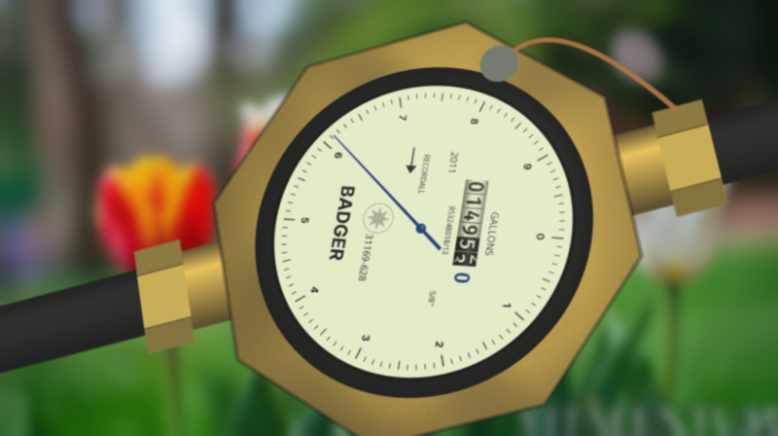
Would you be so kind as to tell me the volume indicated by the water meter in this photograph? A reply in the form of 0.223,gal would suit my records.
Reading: 149526.1,gal
